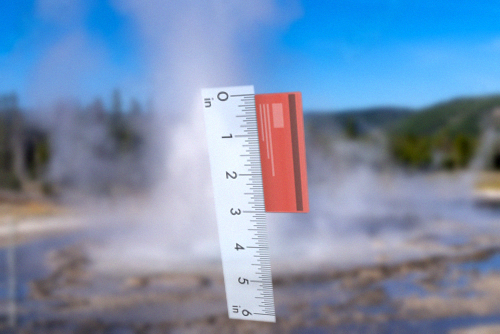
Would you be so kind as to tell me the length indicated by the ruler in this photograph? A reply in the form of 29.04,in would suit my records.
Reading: 3,in
